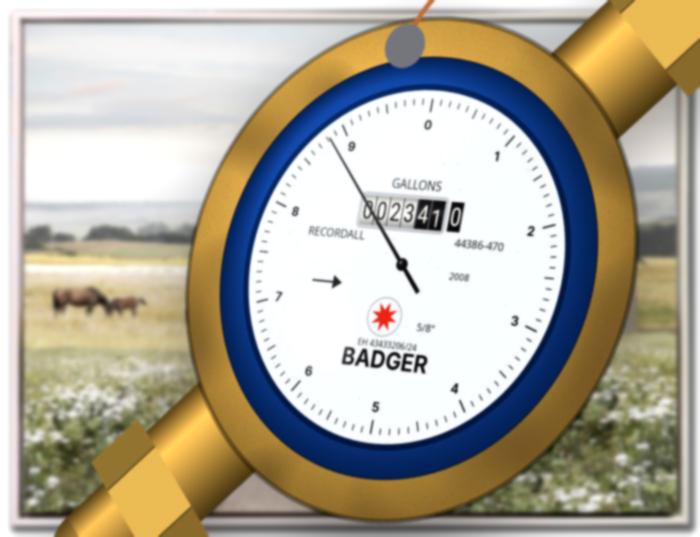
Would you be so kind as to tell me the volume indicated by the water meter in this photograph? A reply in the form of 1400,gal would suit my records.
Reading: 23408.8,gal
